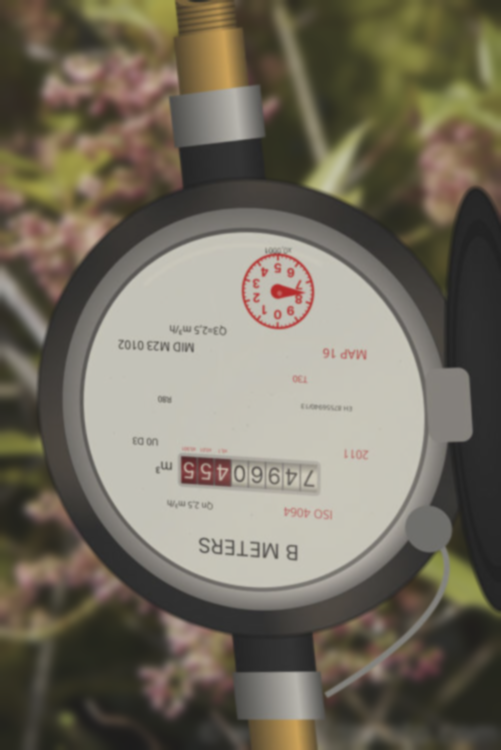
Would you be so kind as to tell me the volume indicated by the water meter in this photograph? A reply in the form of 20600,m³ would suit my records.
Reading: 74960.4557,m³
